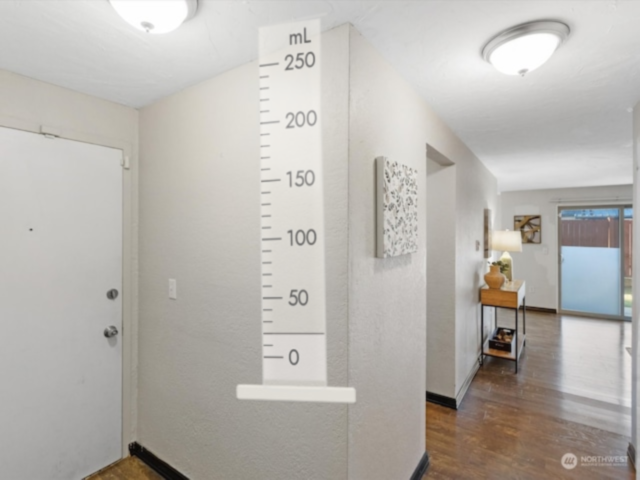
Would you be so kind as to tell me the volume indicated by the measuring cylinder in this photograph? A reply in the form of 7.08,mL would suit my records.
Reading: 20,mL
